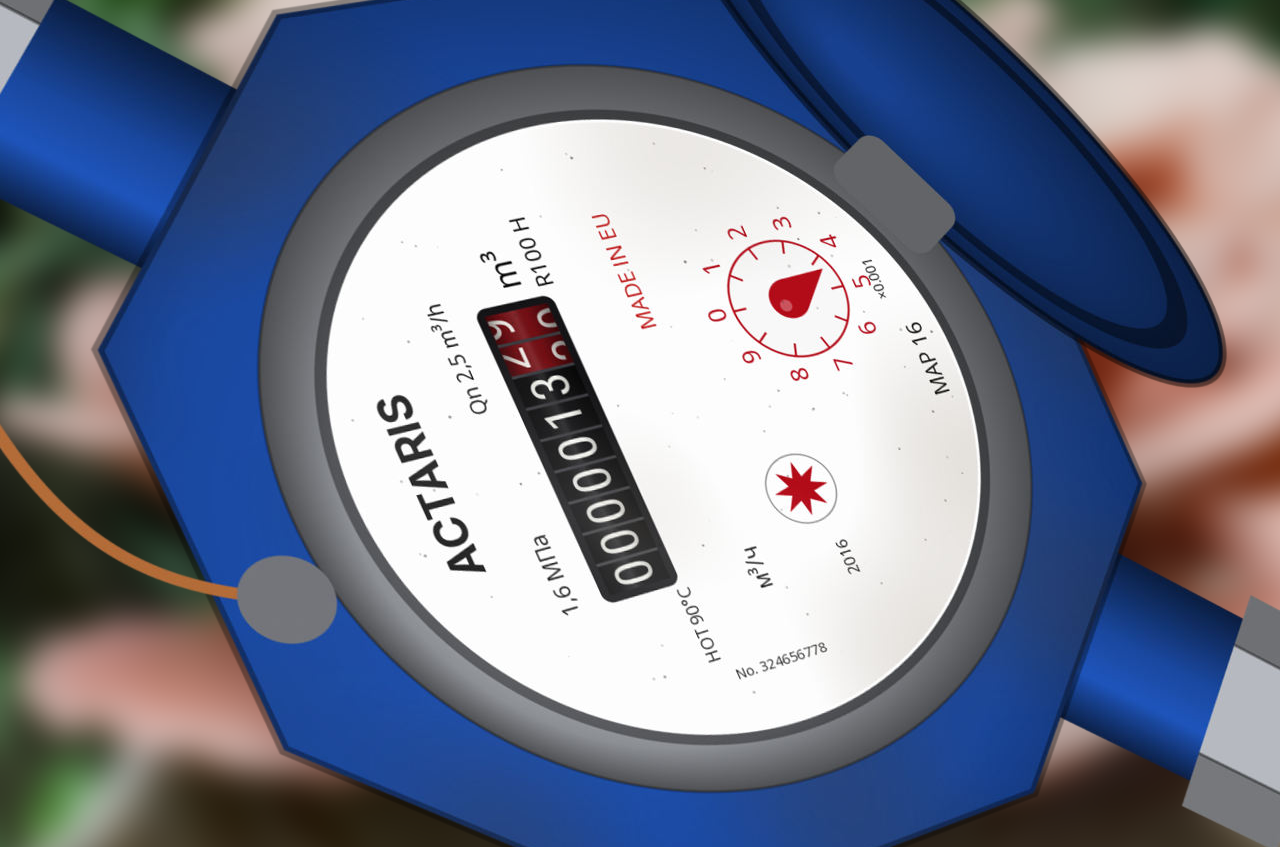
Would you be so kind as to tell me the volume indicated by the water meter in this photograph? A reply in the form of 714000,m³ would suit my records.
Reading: 13.294,m³
